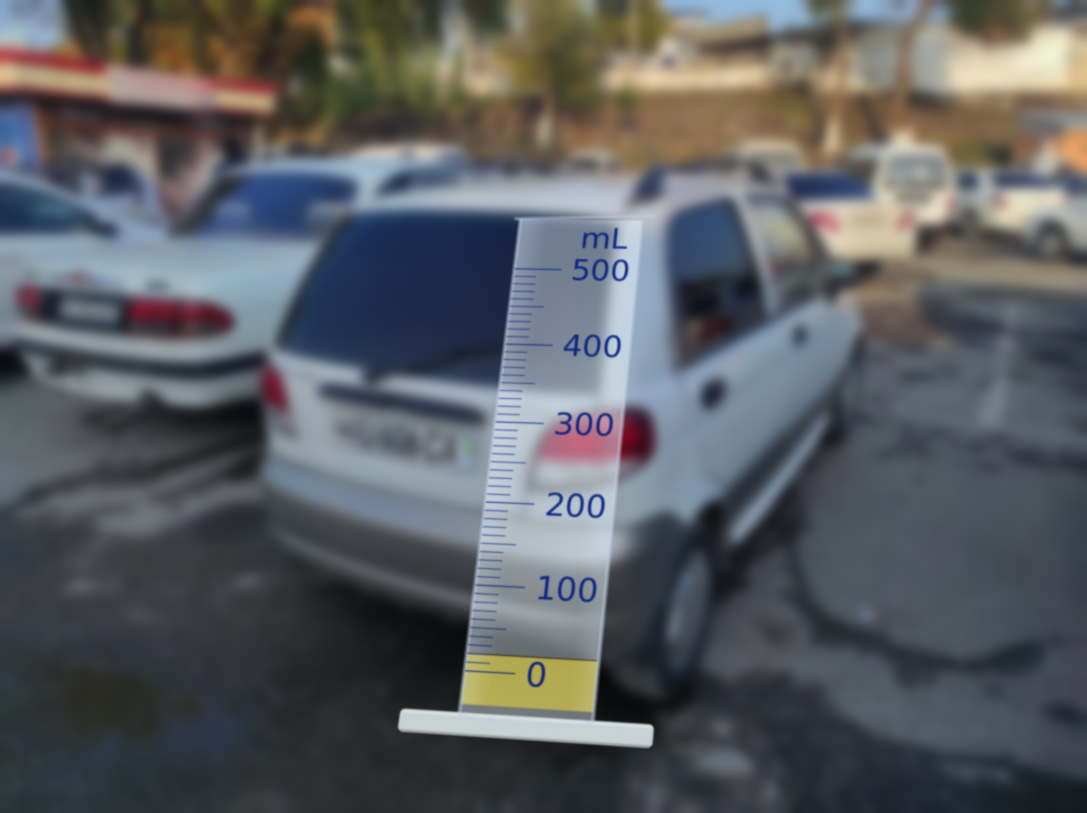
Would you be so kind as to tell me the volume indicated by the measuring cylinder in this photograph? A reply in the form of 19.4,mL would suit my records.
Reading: 20,mL
